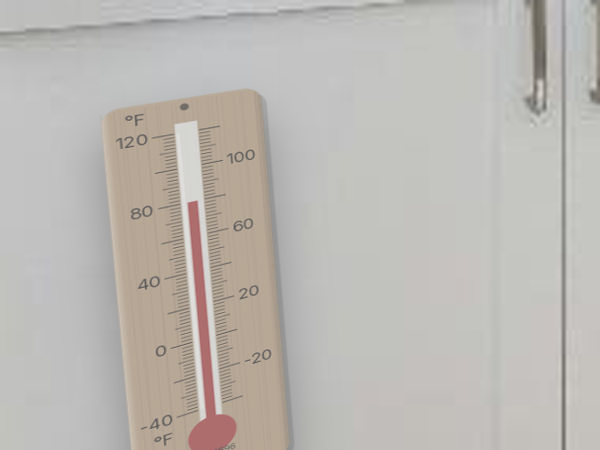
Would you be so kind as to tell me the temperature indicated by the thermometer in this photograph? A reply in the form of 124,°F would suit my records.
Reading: 80,°F
